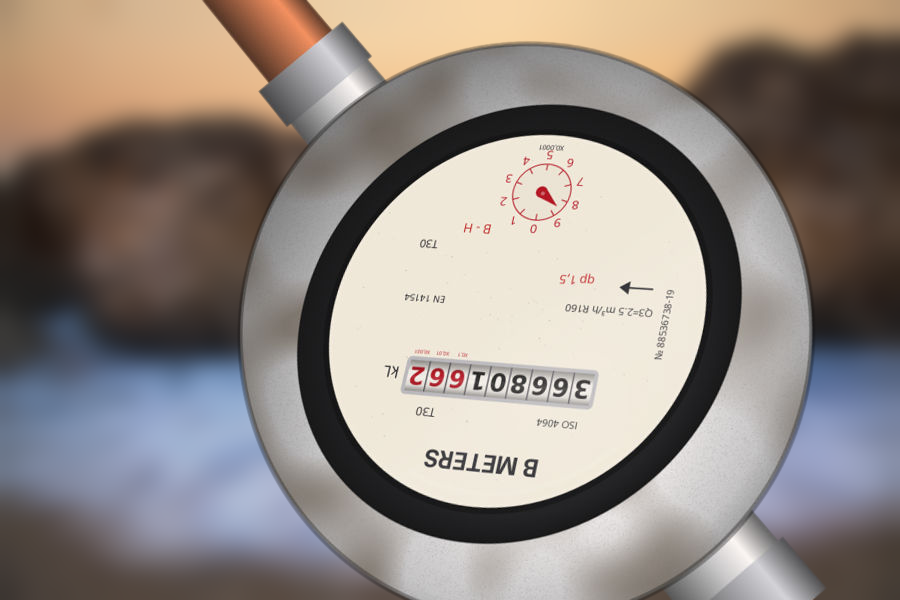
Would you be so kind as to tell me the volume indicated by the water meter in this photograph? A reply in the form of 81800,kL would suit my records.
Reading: 366801.6628,kL
